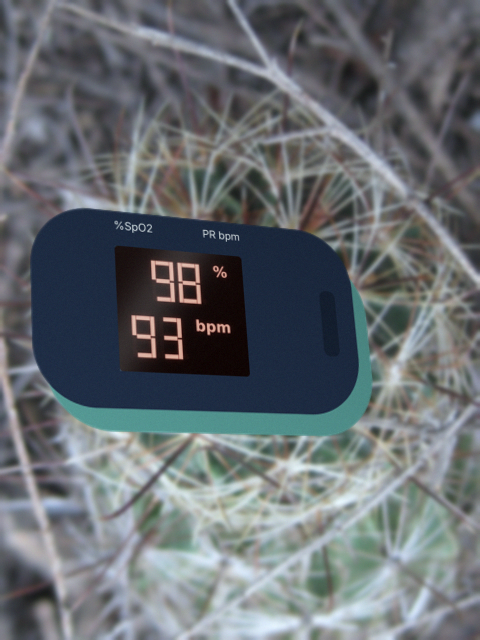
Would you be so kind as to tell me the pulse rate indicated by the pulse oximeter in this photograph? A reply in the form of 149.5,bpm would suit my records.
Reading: 93,bpm
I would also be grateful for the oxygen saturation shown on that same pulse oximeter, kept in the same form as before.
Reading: 98,%
